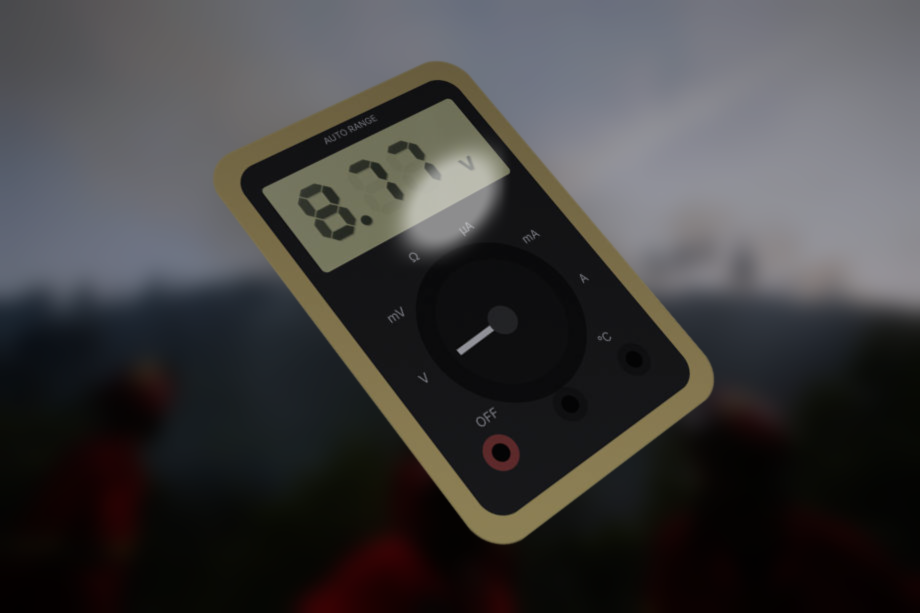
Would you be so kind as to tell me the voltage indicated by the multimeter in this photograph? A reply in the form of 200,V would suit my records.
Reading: 8.77,V
